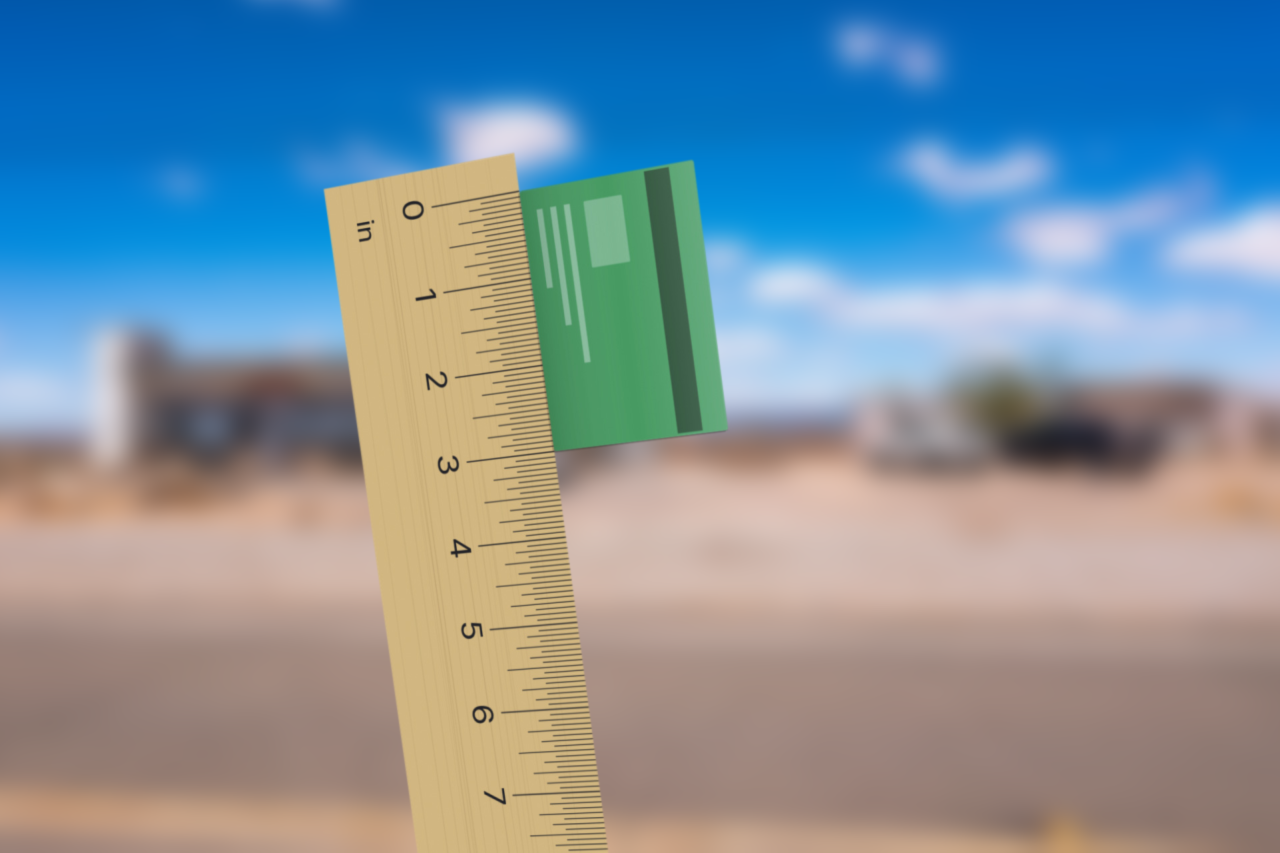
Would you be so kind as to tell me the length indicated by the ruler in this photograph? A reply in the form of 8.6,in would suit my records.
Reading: 3,in
